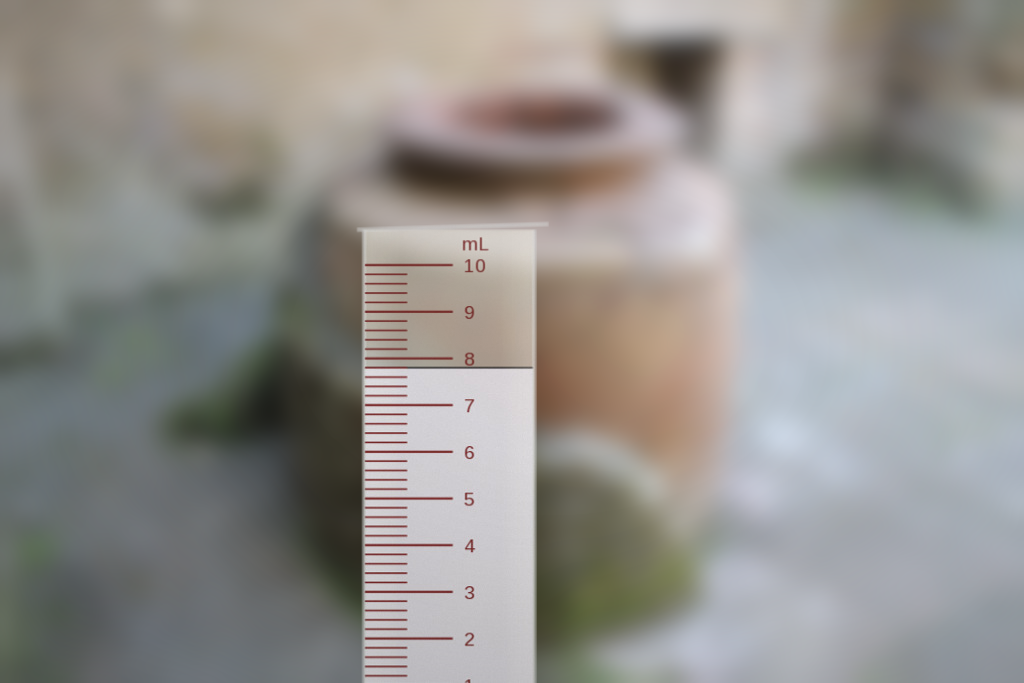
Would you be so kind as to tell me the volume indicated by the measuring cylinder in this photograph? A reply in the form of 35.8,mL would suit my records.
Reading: 7.8,mL
